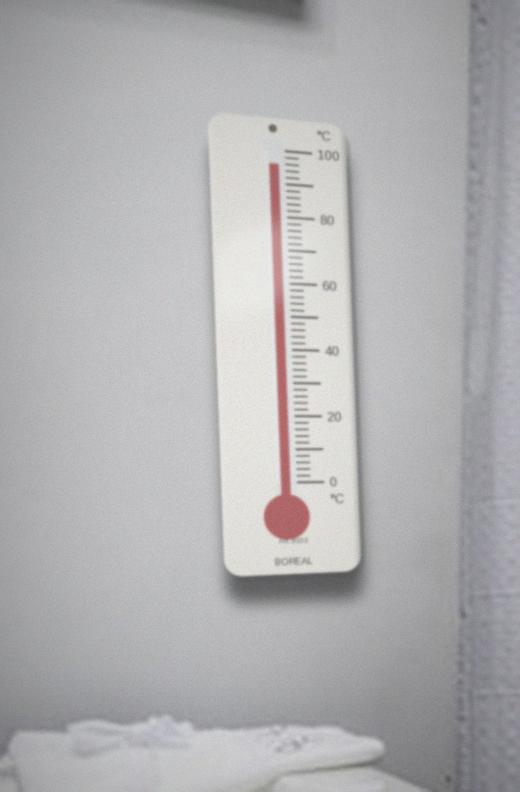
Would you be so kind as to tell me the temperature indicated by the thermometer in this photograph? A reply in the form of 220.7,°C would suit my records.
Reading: 96,°C
